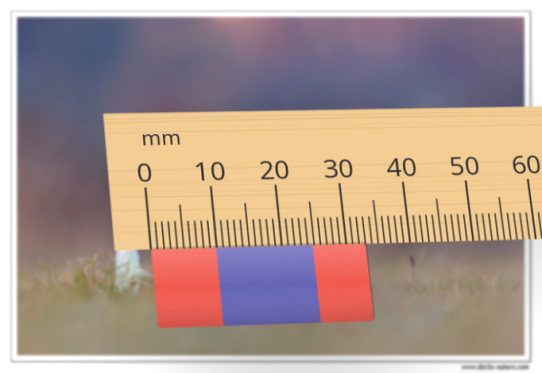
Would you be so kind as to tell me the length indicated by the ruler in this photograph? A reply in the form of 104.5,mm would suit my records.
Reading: 33,mm
